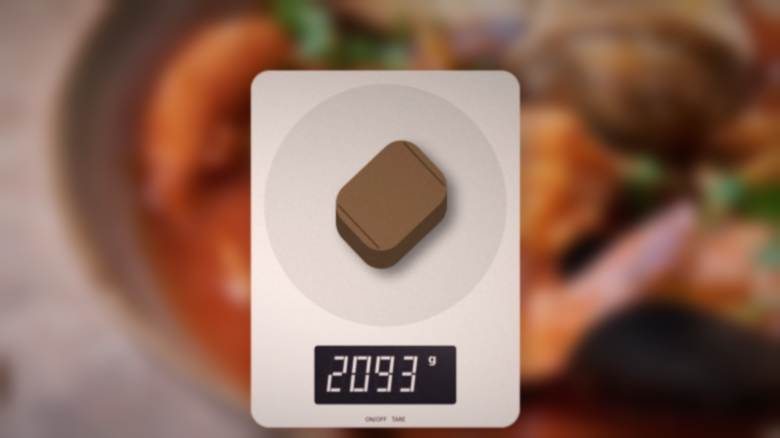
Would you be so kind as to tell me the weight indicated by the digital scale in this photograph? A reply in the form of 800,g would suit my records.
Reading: 2093,g
